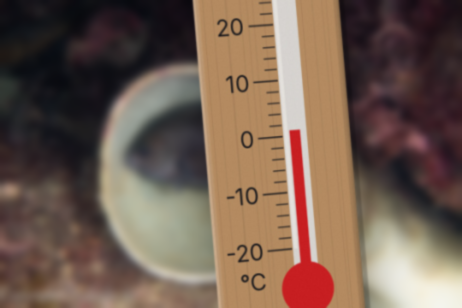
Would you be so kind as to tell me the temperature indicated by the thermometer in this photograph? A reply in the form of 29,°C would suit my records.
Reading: 1,°C
